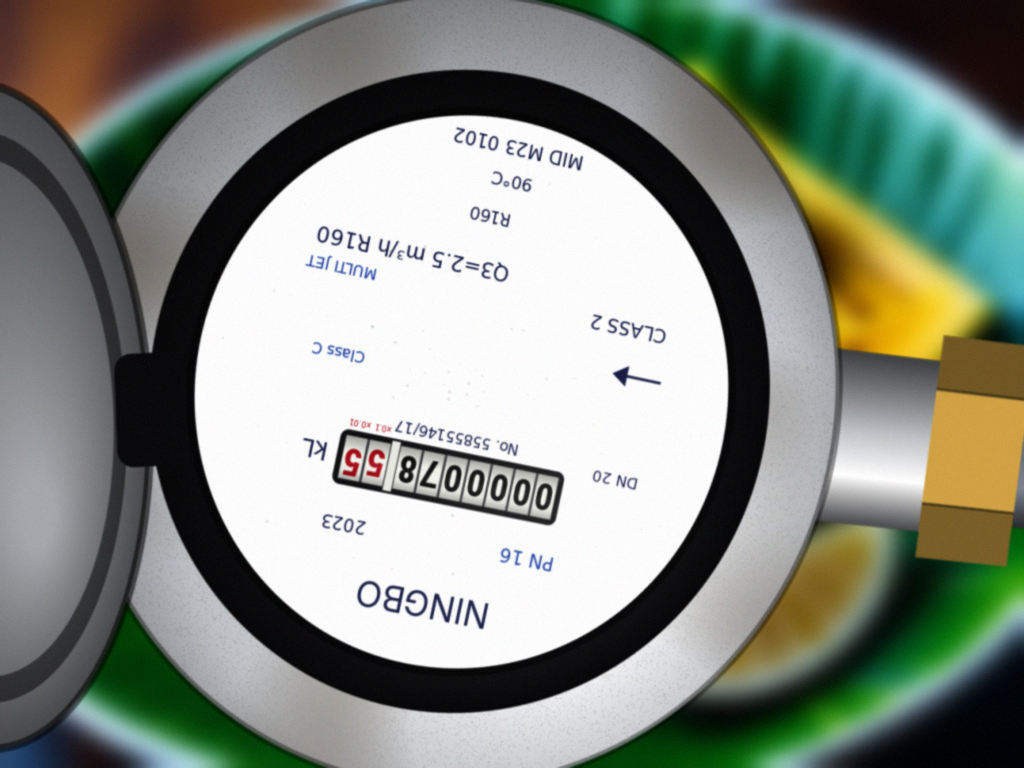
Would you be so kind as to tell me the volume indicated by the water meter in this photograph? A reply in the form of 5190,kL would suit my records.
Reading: 78.55,kL
